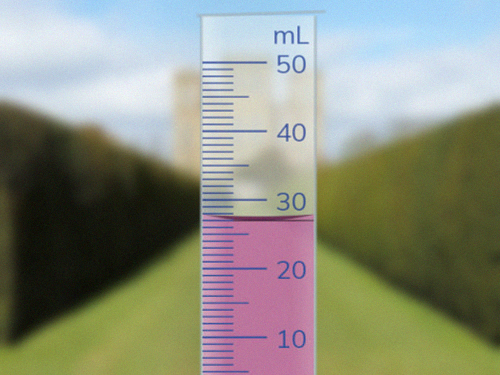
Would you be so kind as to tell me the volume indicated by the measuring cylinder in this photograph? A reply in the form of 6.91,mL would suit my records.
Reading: 27,mL
